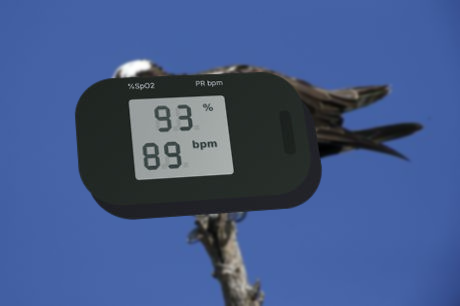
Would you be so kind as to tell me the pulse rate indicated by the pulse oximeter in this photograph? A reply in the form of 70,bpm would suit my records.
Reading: 89,bpm
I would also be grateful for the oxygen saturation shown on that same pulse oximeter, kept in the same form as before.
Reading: 93,%
